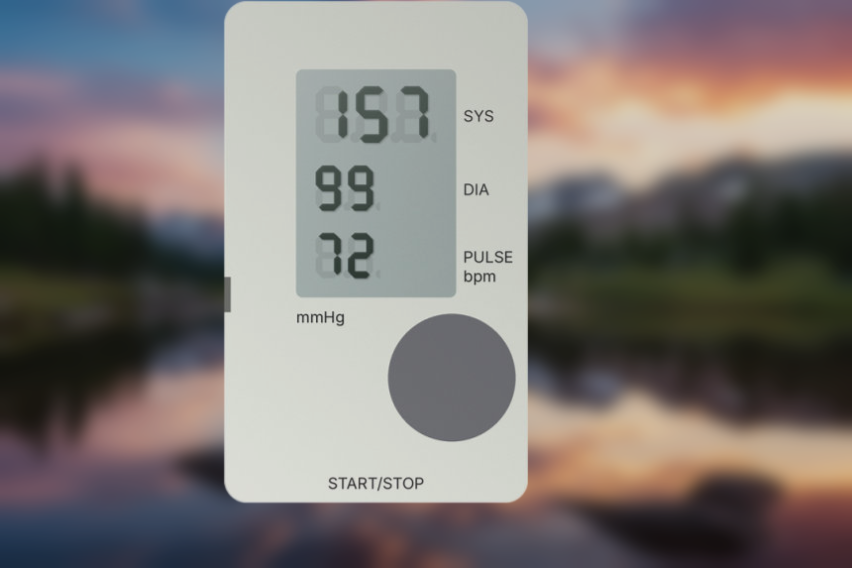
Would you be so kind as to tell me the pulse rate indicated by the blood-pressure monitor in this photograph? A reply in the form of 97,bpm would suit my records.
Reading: 72,bpm
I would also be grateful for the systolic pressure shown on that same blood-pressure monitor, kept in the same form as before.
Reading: 157,mmHg
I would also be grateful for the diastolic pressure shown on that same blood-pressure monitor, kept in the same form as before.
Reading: 99,mmHg
